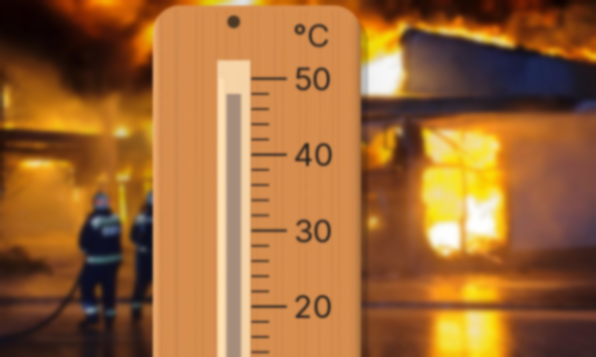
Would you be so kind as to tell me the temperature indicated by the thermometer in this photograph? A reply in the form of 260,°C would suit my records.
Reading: 48,°C
